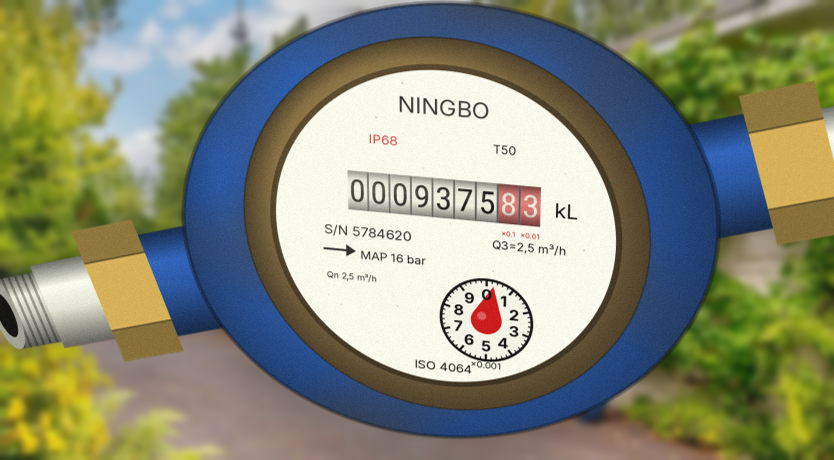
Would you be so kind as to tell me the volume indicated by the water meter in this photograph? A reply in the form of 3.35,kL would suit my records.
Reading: 9375.830,kL
